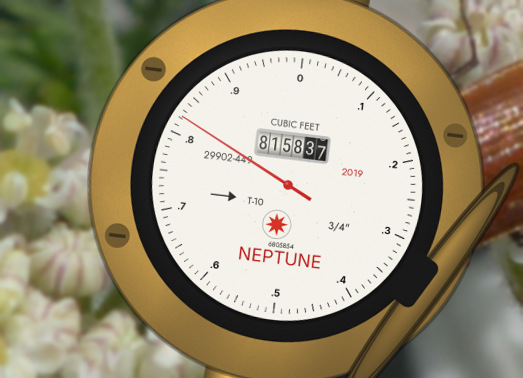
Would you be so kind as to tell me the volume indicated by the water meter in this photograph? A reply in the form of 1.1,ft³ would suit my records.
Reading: 815836.82,ft³
